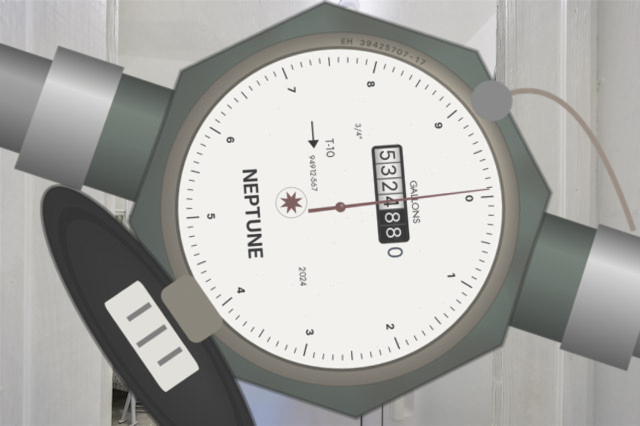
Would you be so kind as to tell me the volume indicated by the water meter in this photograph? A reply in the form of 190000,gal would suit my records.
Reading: 5324879.9,gal
